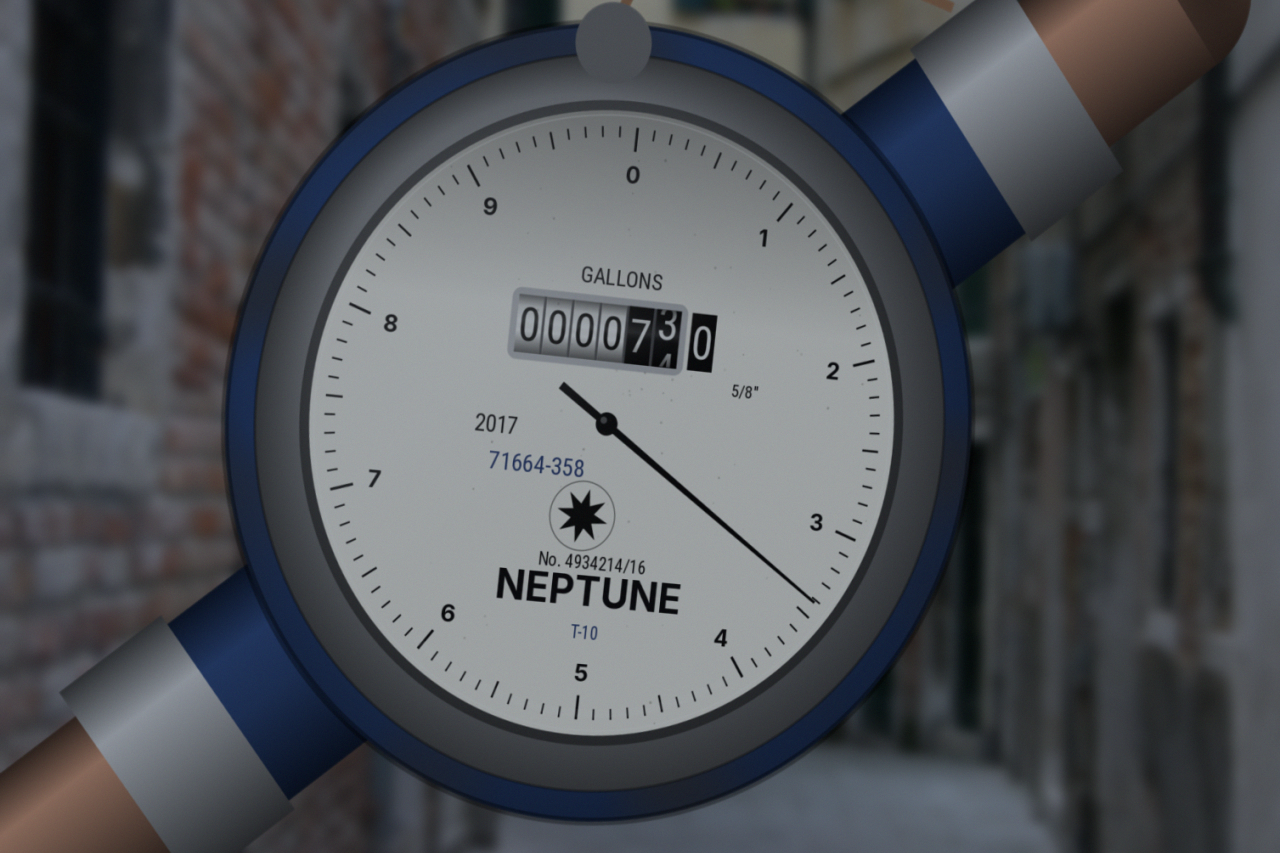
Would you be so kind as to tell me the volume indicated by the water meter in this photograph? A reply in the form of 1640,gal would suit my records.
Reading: 733.4,gal
